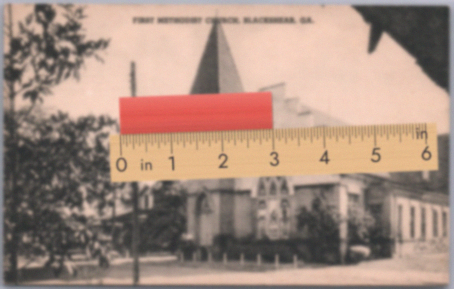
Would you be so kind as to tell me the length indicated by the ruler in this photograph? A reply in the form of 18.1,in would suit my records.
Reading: 3,in
